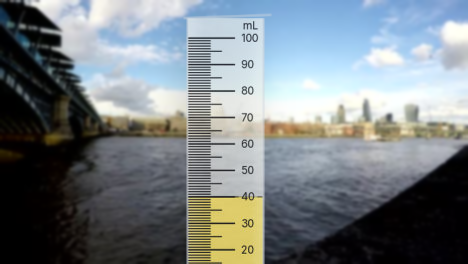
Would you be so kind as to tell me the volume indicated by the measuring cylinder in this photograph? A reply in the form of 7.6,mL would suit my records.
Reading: 40,mL
